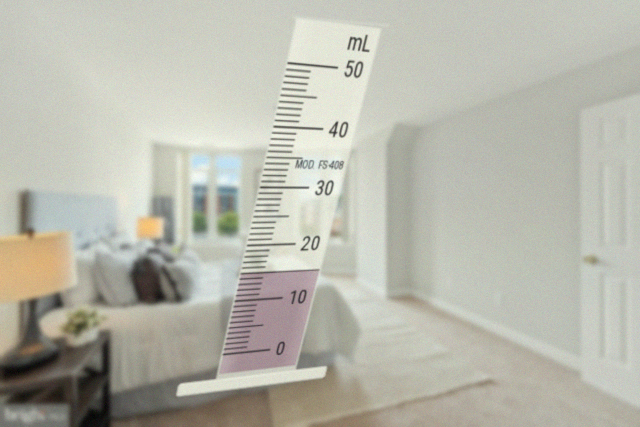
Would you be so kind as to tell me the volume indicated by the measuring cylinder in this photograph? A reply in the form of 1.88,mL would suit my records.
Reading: 15,mL
